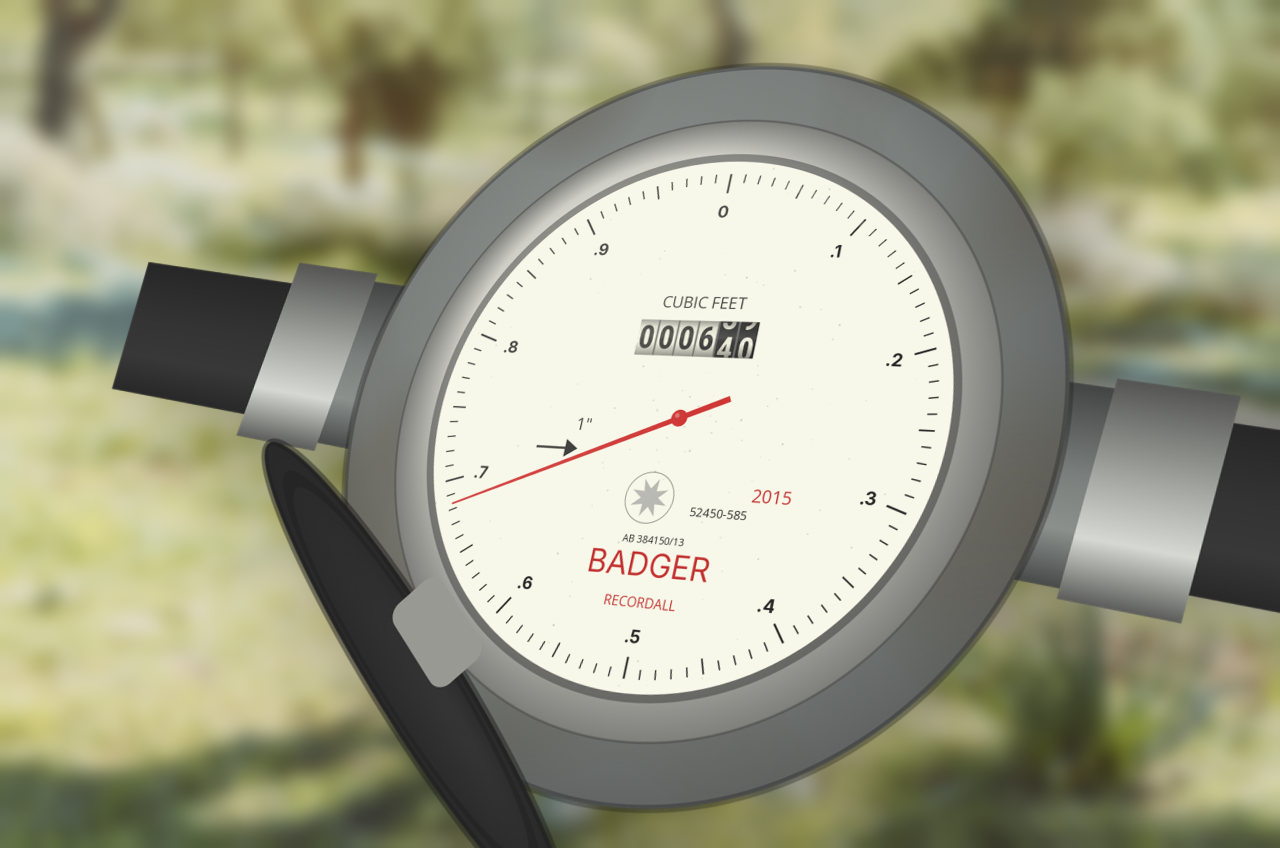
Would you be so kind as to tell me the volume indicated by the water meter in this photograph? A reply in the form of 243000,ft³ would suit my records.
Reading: 639.68,ft³
